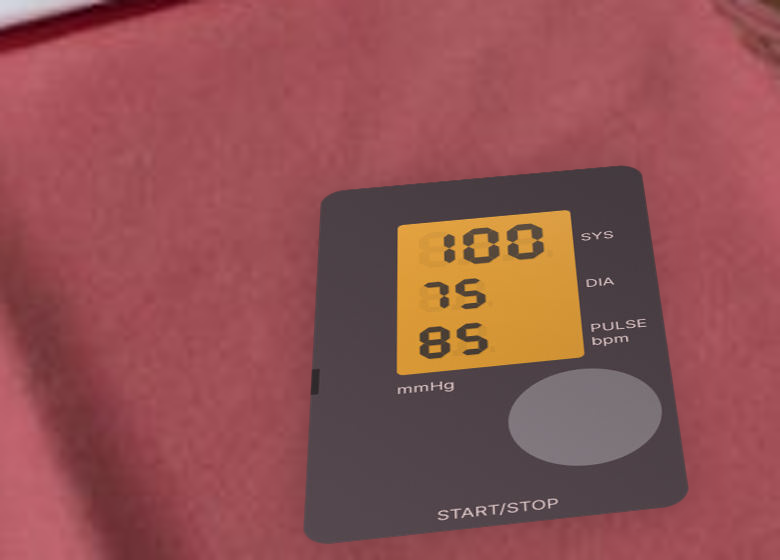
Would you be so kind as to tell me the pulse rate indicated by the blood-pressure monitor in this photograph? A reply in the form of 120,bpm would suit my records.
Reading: 85,bpm
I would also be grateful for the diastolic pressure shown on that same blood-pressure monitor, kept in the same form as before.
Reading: 75,mmHg
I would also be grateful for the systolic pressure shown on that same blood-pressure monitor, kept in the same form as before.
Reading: 100,mmHg
